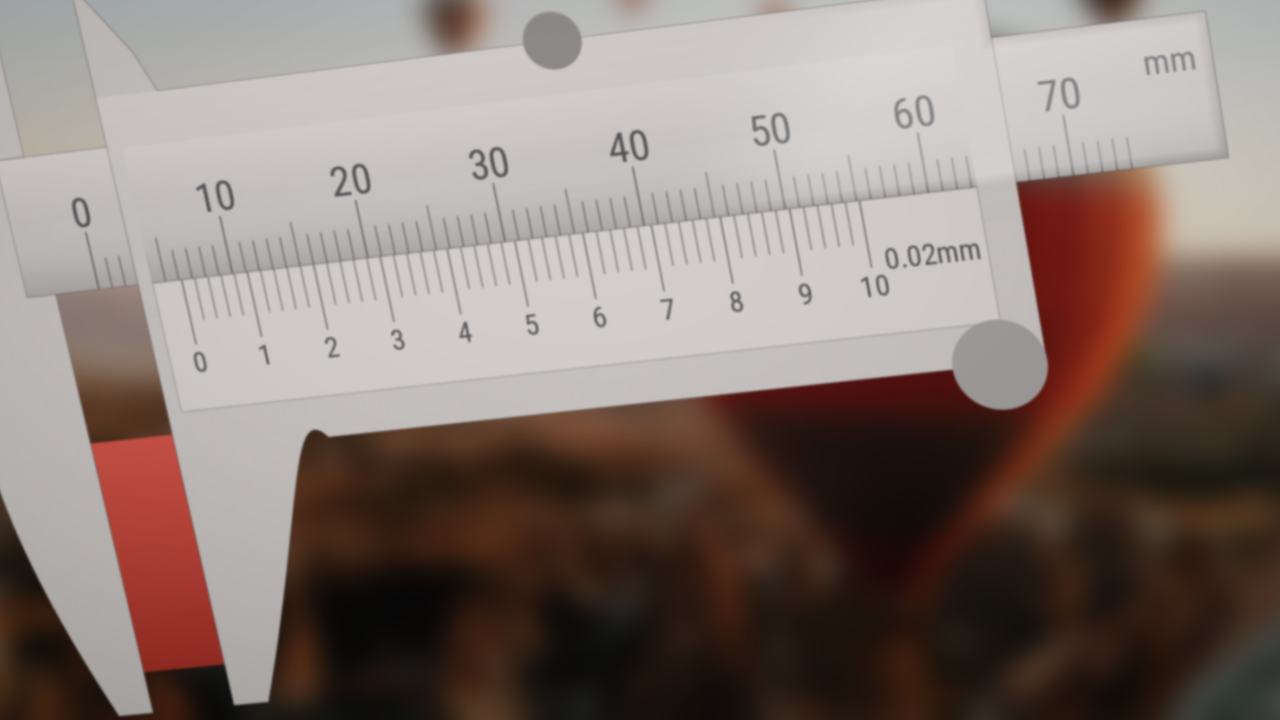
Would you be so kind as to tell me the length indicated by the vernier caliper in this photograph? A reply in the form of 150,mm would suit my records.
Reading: 6.2,mm
